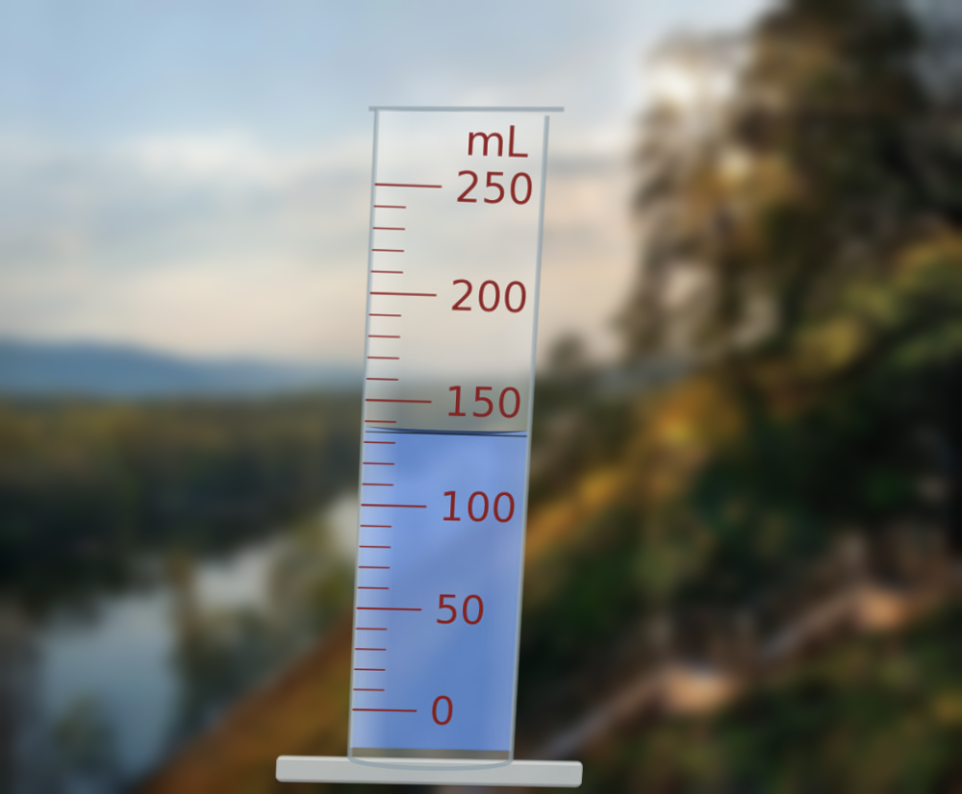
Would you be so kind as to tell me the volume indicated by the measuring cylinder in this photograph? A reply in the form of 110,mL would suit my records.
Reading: 135,mL
